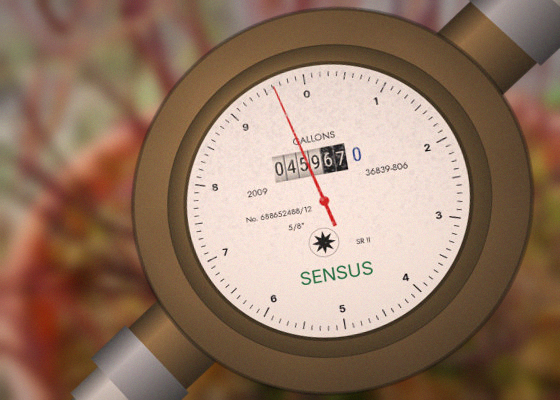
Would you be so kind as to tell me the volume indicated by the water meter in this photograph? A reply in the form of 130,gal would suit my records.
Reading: 459669.6,gal
